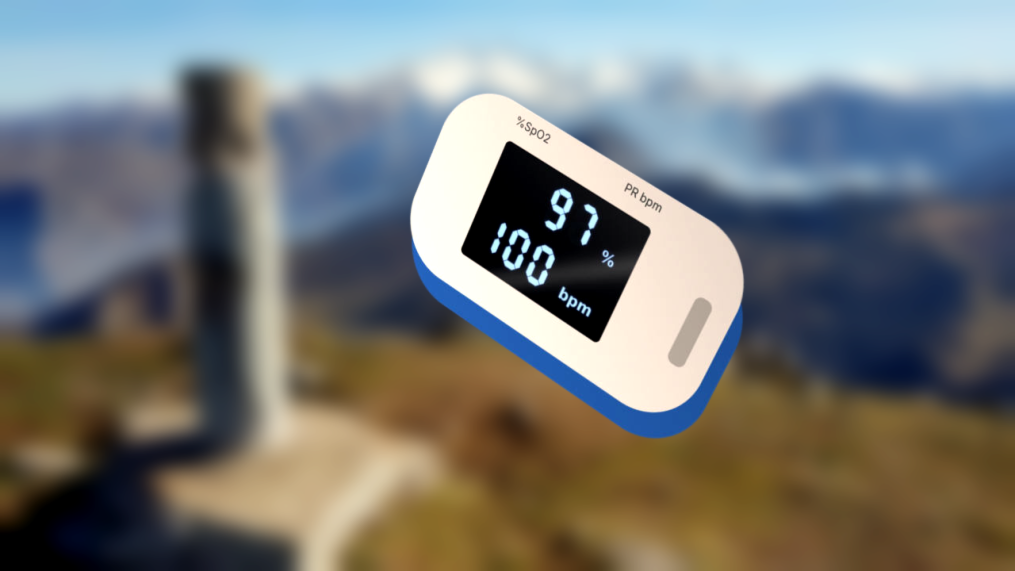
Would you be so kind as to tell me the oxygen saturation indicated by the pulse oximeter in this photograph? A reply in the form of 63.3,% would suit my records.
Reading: 97,%
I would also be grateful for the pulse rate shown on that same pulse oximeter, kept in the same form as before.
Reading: 100,bpm
